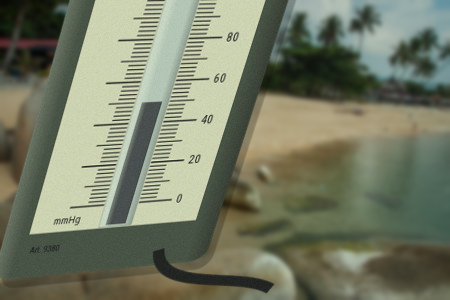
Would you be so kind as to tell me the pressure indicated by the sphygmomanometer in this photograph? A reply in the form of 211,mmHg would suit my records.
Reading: 50,mmHg
